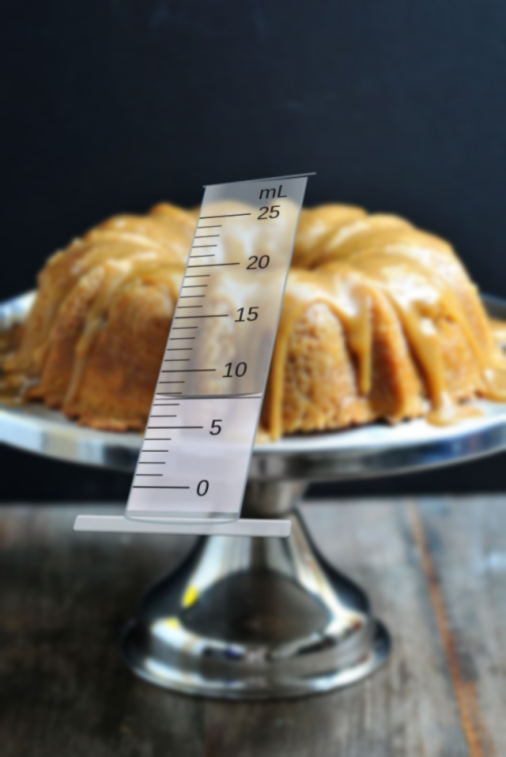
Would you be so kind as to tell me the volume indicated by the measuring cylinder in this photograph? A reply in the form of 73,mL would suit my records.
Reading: 7.5,mL
